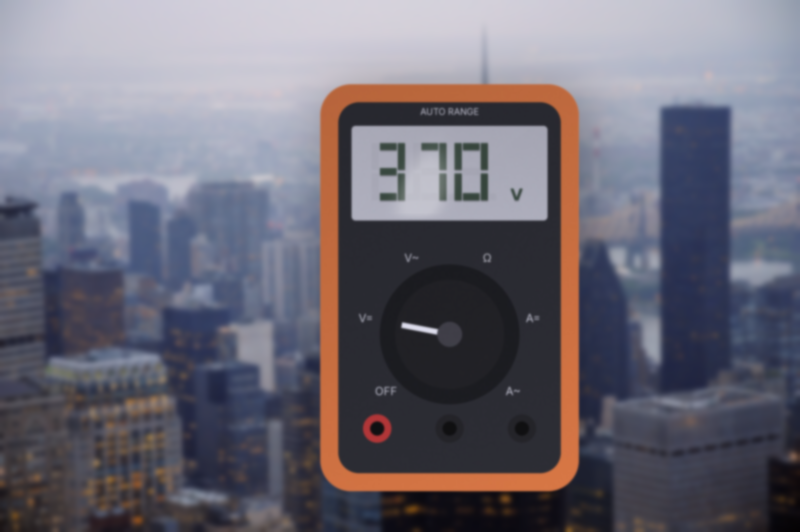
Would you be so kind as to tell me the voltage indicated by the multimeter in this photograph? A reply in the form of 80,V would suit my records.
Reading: 370,V
